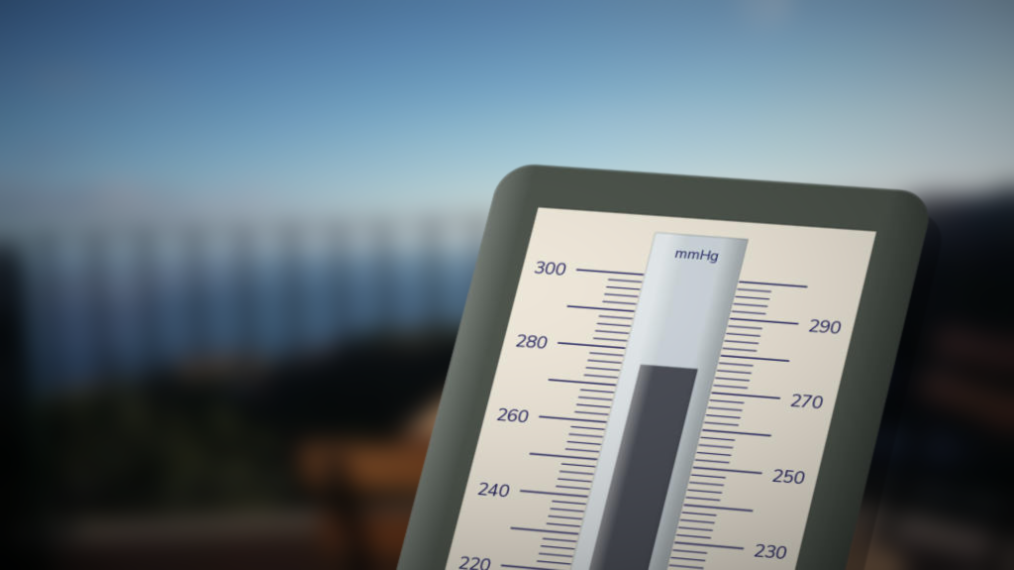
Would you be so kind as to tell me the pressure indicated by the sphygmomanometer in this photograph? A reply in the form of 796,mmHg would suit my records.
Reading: 276,mmHg
